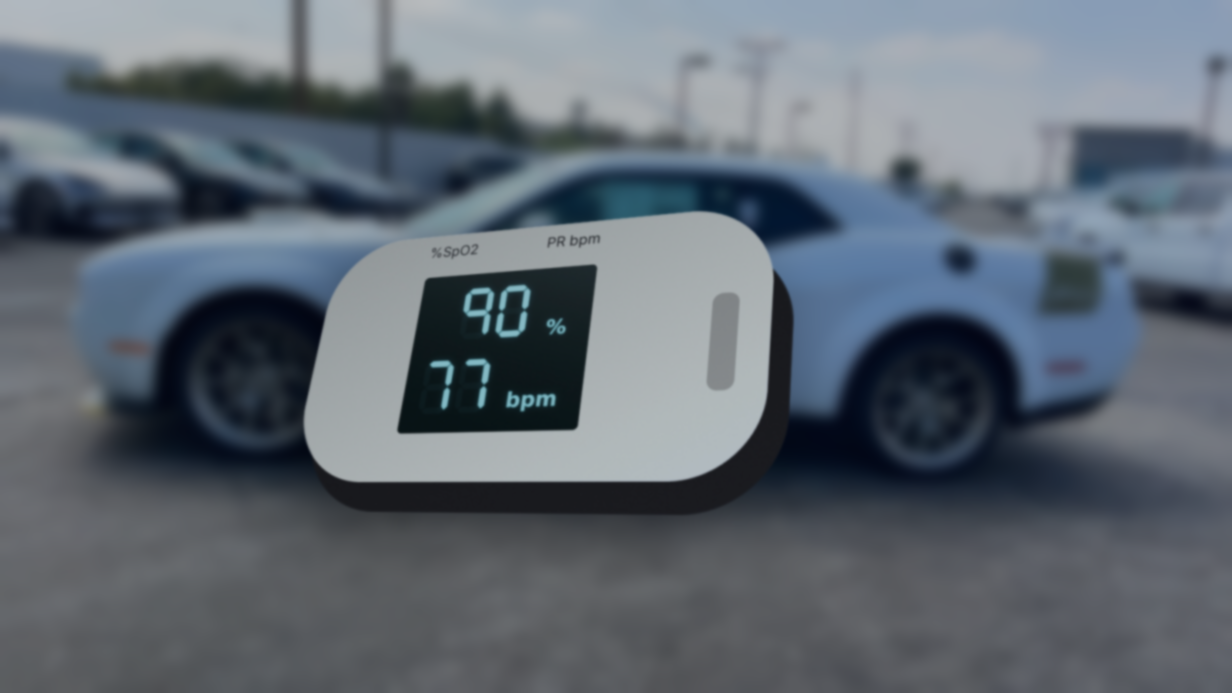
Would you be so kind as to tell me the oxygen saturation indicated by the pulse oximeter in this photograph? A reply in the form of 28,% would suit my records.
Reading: 90,%
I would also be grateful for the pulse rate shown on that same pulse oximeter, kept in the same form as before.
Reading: 77,bpm
